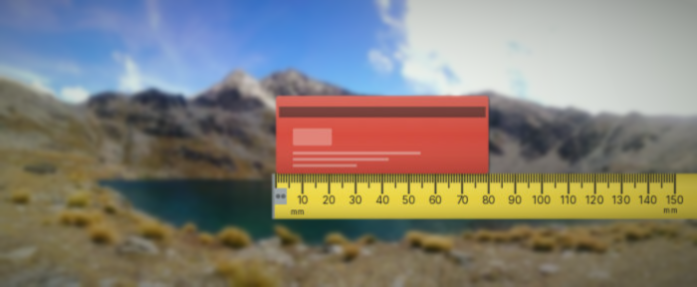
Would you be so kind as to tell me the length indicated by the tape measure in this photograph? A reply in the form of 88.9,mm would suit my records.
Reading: 80,mm
